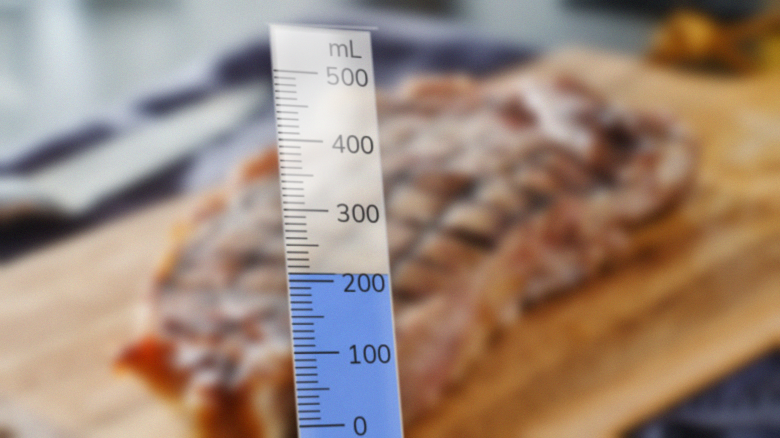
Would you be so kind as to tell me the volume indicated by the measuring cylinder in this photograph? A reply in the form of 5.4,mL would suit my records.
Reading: 210,mL
